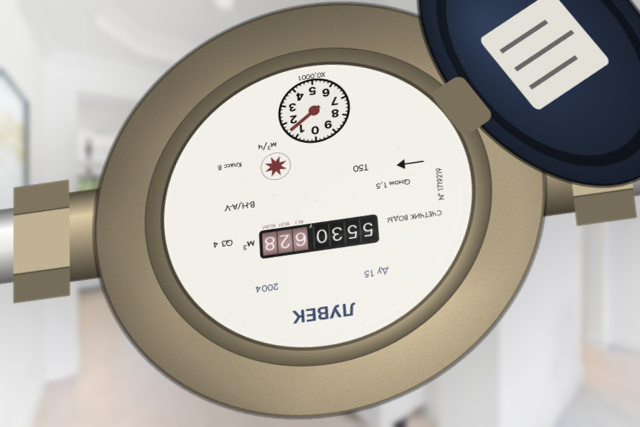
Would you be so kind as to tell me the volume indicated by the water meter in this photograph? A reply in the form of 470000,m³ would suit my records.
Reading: 5530.6281,m³
